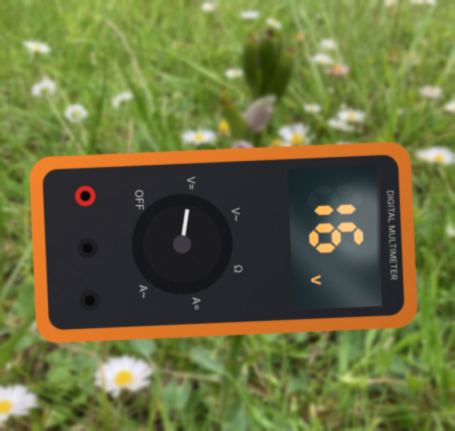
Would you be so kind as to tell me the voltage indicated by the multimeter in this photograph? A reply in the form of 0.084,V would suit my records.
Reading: 16,V
